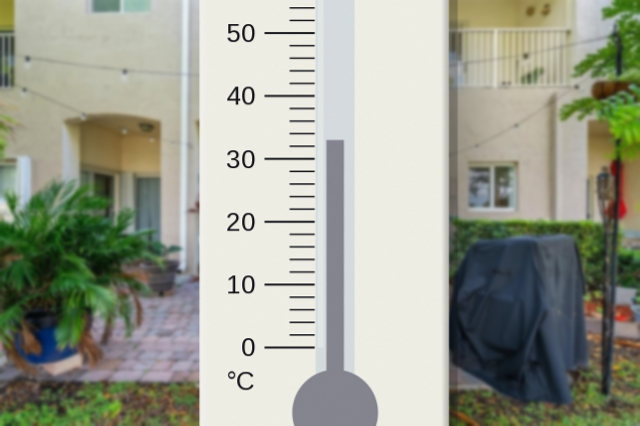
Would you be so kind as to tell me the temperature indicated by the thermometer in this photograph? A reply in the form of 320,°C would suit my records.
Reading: 33,°C
